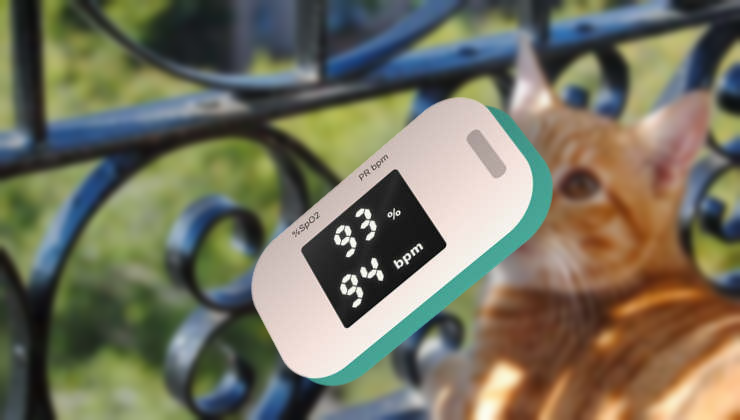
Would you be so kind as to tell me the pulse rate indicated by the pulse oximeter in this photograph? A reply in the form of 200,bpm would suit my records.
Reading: 94,bpm
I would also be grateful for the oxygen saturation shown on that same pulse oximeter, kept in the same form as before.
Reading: 93,%
